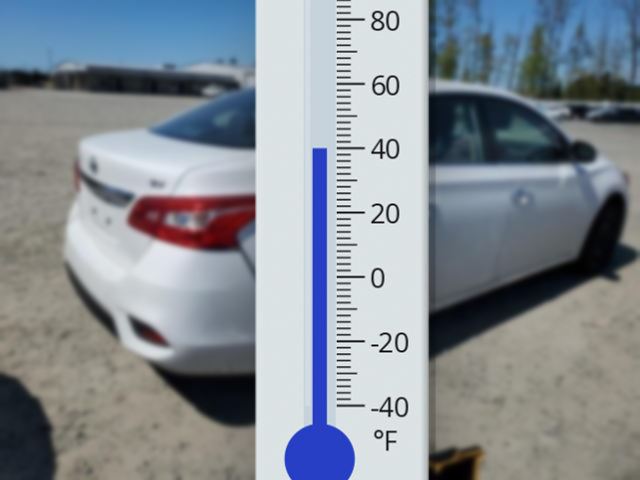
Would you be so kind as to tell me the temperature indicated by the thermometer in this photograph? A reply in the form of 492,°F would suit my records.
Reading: 40,°F
